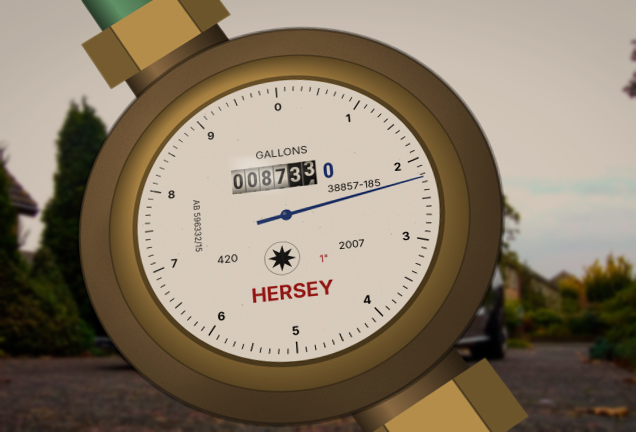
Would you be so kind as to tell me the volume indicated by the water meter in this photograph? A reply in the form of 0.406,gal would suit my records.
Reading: 87332.2,gal
